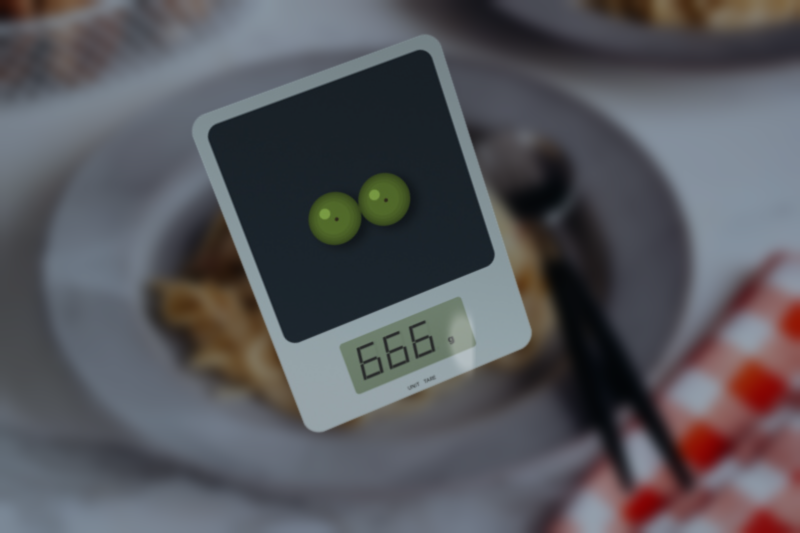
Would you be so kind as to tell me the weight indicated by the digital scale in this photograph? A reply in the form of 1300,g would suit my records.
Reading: 666,g
